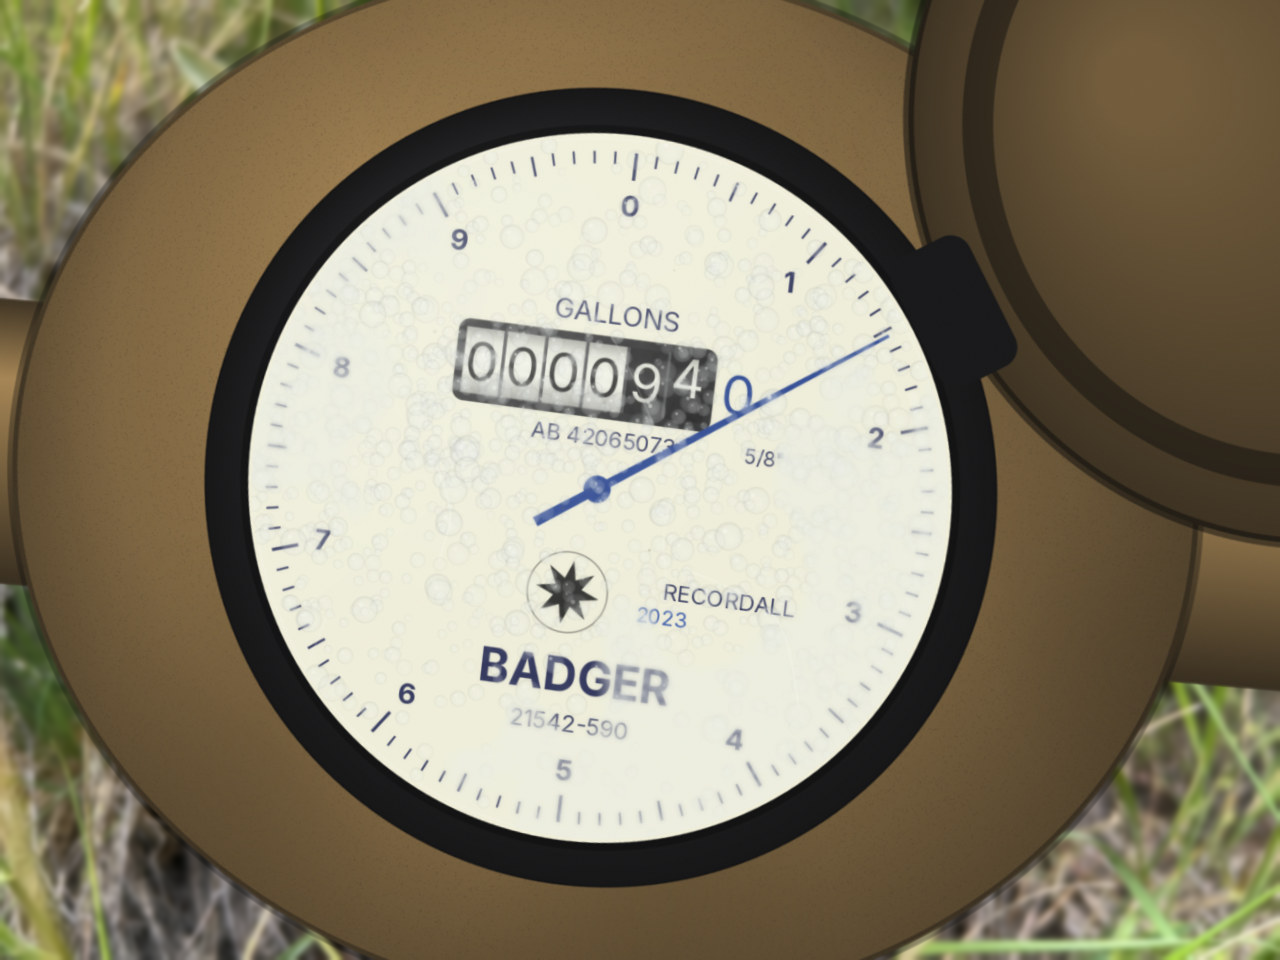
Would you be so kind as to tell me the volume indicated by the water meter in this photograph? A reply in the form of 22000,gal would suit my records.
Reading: 941.5,gal
